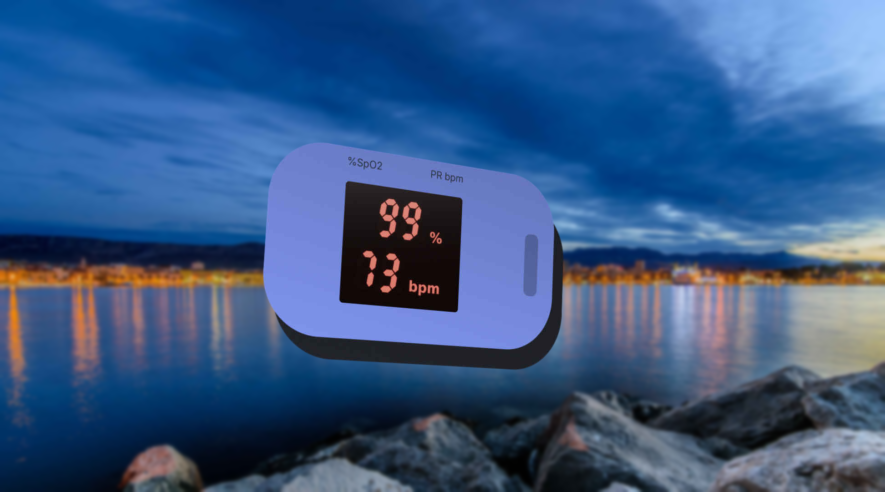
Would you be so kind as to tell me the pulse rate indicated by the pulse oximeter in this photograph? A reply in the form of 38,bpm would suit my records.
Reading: 73,bpm
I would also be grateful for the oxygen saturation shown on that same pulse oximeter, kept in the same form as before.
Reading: 99,%
